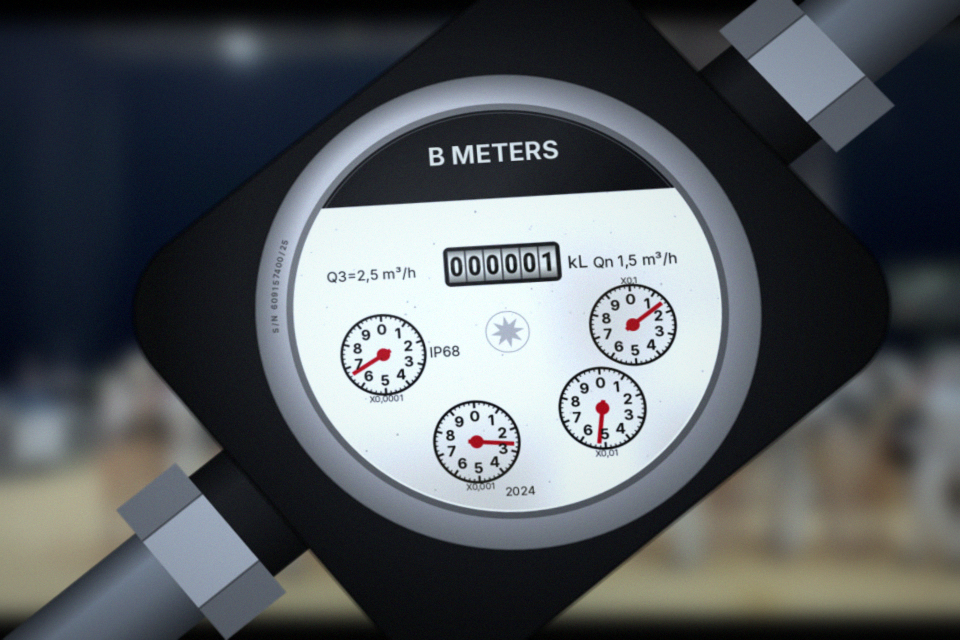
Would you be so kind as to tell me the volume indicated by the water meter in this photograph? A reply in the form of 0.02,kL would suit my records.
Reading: 1.1526,kL
